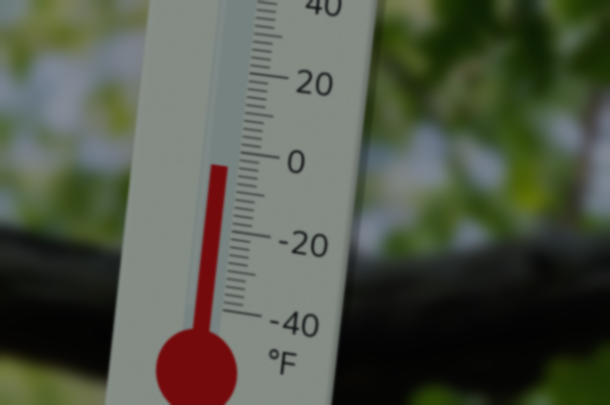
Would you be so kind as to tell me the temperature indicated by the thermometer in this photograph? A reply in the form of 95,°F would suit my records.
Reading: -4,°F
